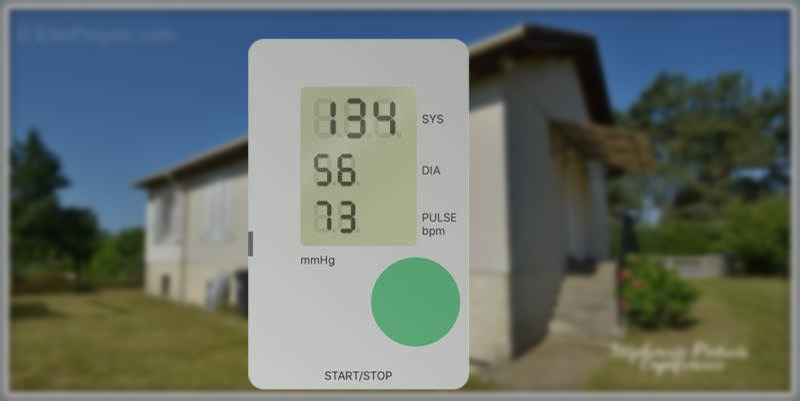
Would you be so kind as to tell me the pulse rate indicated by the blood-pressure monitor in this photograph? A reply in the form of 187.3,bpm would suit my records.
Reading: 73,bpm
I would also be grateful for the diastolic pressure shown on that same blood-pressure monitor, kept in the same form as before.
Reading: 56,mmHg
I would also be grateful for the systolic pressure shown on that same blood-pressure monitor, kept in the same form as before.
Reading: 134,mmHg
